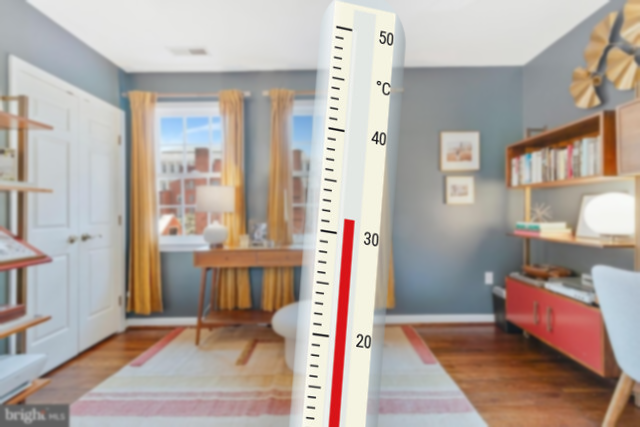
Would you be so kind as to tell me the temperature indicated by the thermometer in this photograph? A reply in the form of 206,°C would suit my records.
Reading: 31.5,°C
